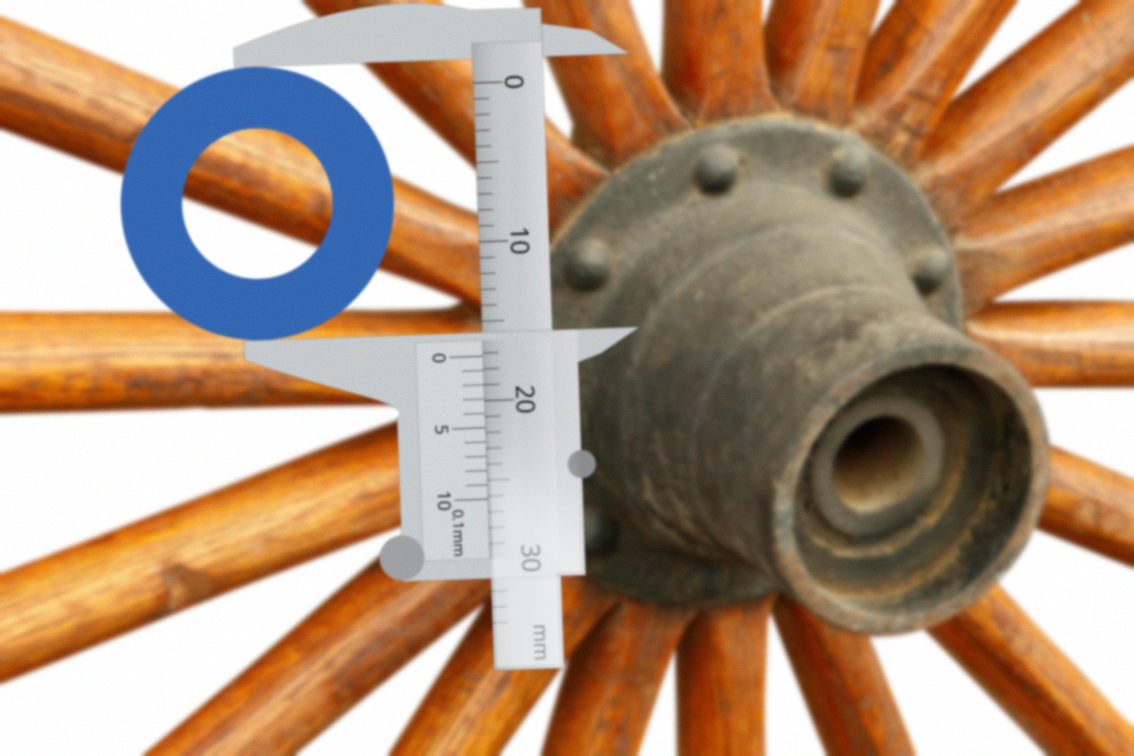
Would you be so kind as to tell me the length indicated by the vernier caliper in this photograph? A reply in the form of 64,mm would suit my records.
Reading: 17.2,mm
